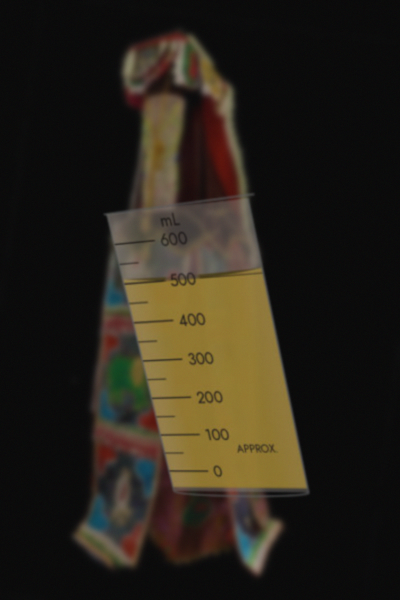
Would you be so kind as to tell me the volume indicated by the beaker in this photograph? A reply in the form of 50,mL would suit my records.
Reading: 500,mL
